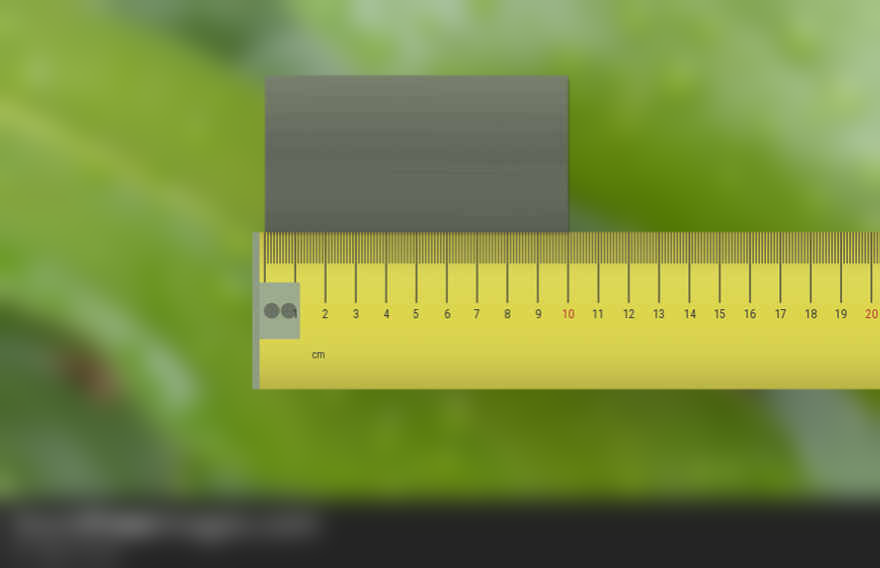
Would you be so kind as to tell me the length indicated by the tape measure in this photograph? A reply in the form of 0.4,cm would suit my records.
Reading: 10,cm
